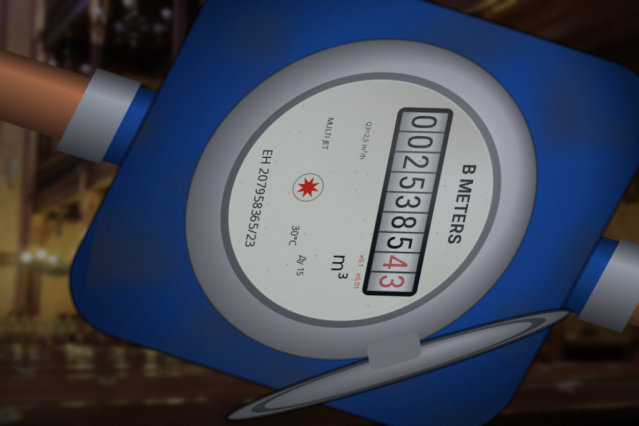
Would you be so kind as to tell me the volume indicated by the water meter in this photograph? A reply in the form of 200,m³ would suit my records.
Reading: 25385.43,m³
